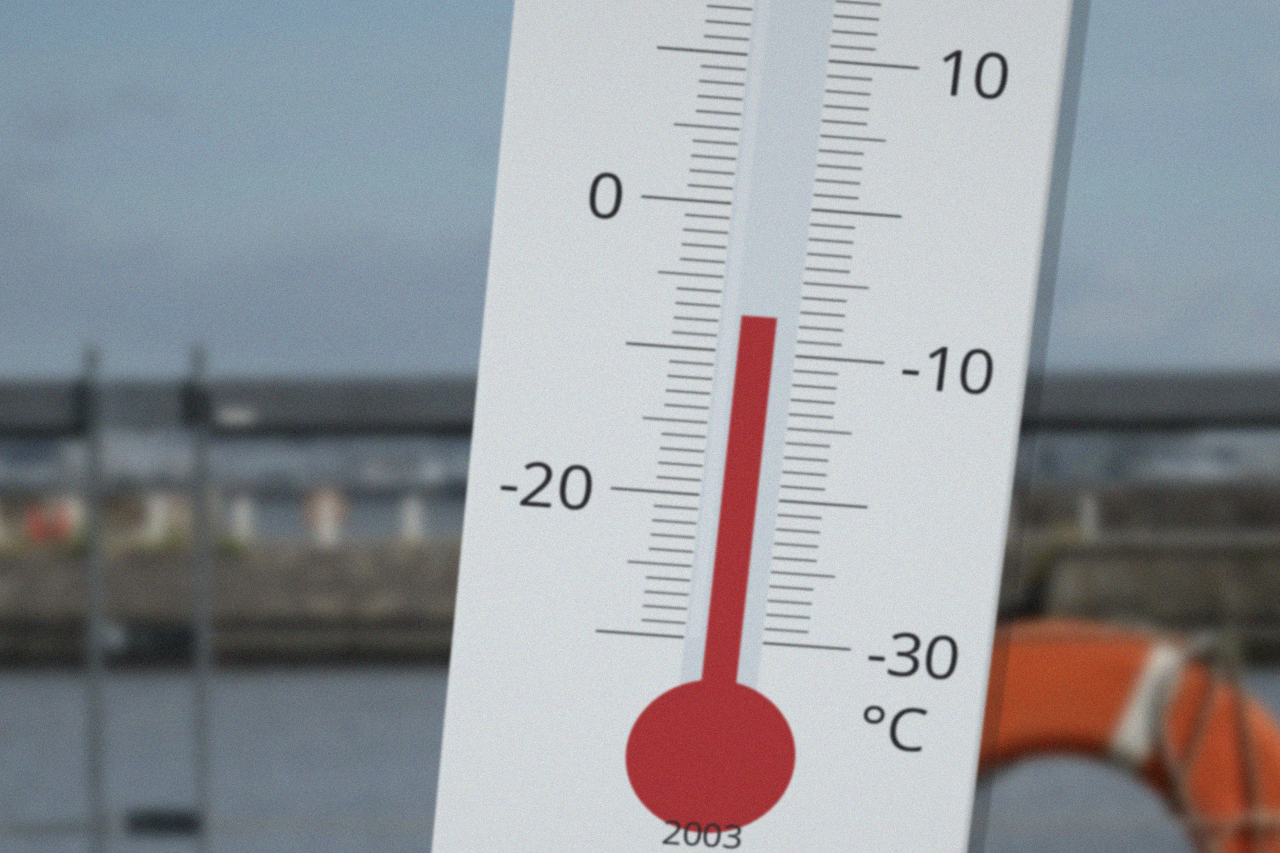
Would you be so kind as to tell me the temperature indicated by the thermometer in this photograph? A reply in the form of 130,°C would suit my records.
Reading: -7.5,°C
